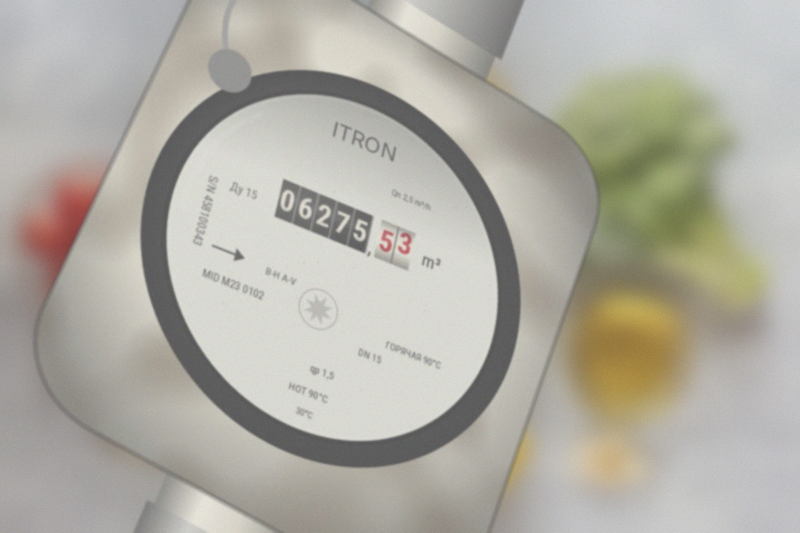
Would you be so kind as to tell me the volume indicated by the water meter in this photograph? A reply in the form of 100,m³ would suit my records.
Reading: 6275.53,m³
